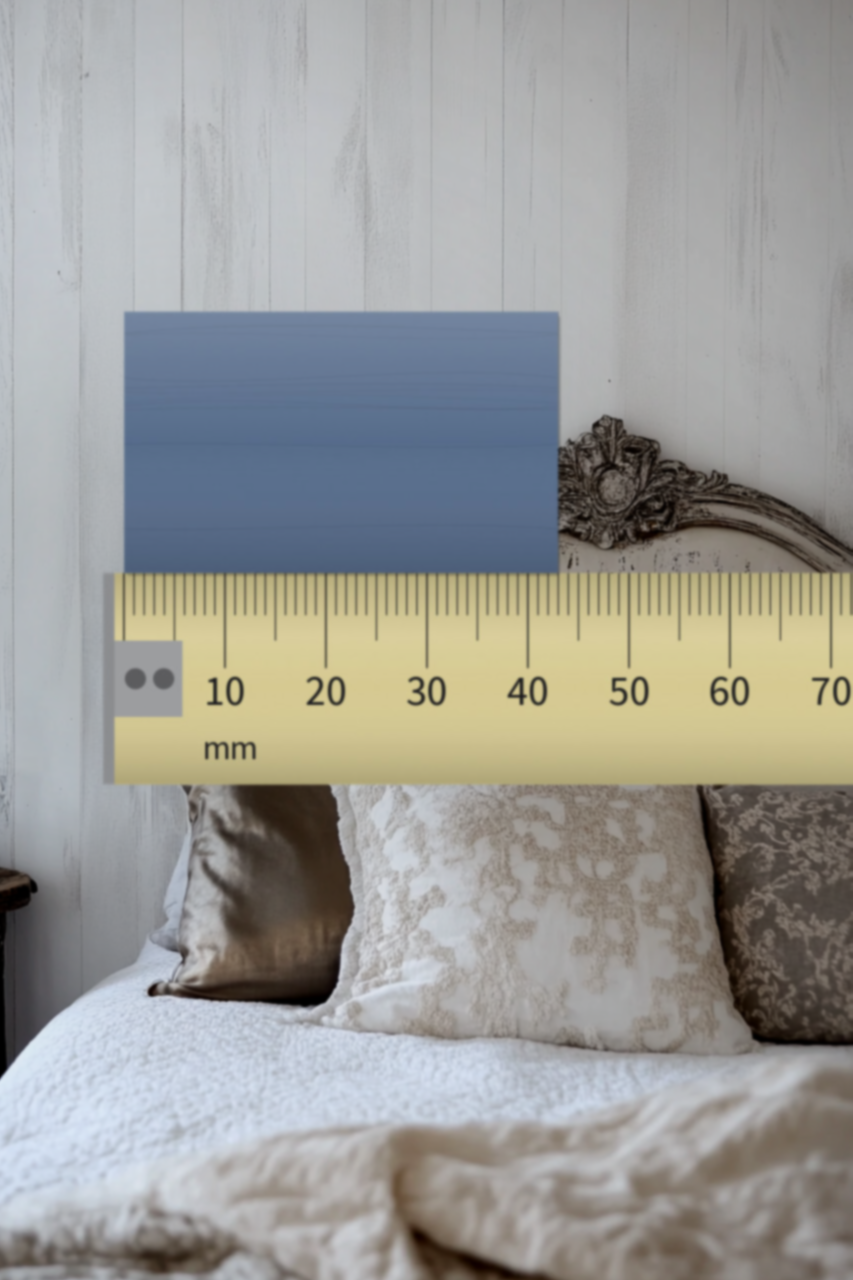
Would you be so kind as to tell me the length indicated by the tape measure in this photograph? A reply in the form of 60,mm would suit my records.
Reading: 43,mm
